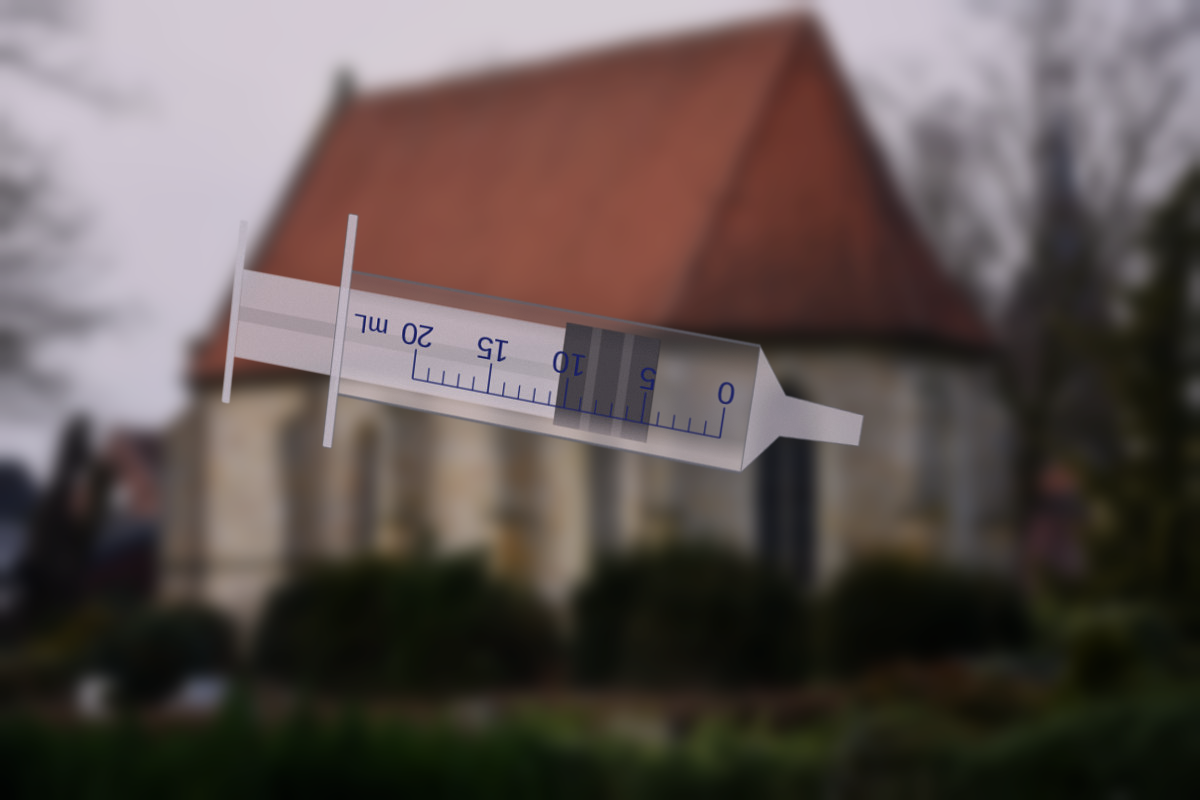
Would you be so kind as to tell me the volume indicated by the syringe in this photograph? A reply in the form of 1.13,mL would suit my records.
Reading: 4.5,mL
